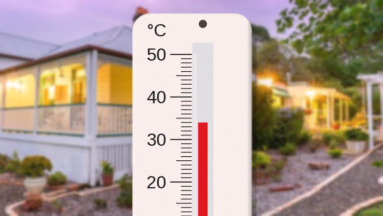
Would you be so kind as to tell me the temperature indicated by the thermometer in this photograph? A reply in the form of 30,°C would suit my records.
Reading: 34,°C
